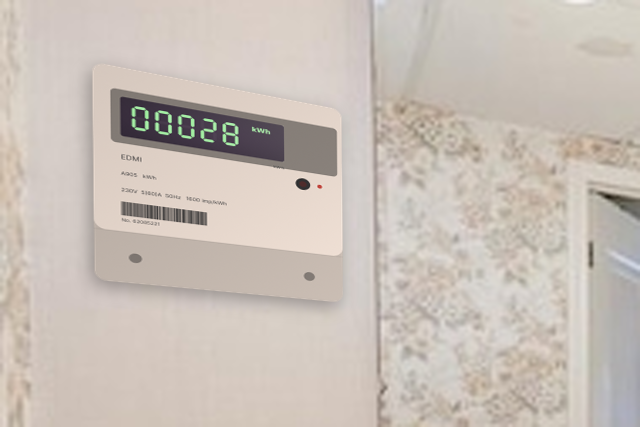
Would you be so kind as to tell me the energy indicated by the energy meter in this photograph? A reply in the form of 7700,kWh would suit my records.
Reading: 28,kWh
